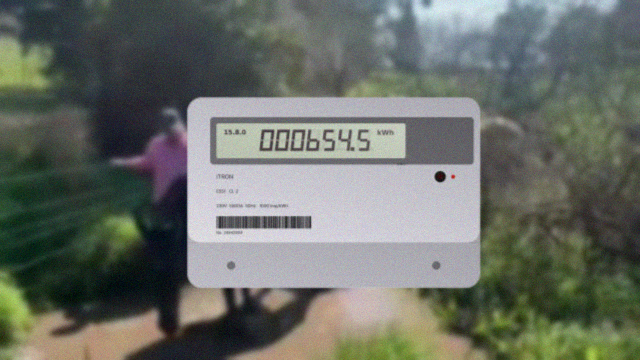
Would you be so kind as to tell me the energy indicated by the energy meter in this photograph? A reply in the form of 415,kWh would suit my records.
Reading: 654.5,kWh
